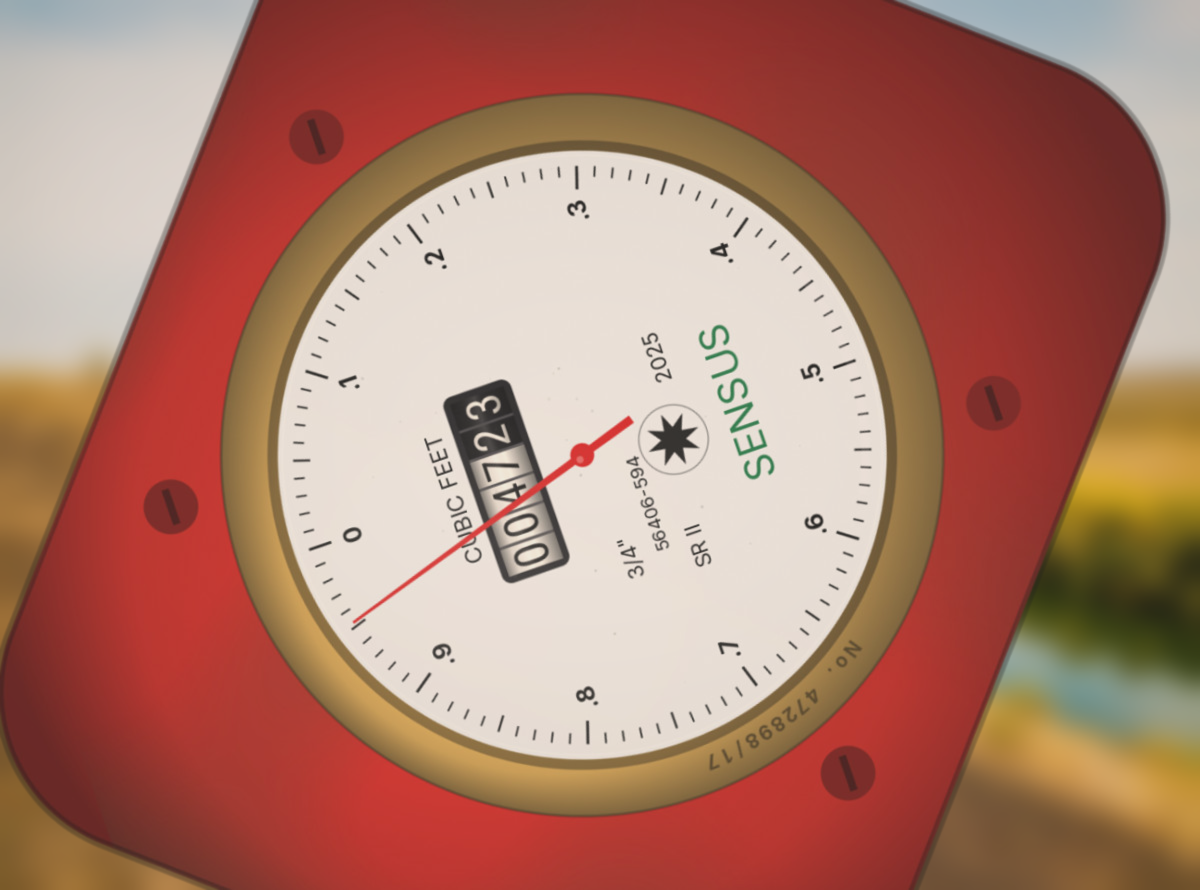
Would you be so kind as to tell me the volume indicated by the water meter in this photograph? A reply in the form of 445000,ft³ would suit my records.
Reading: 4722.95,ft³
